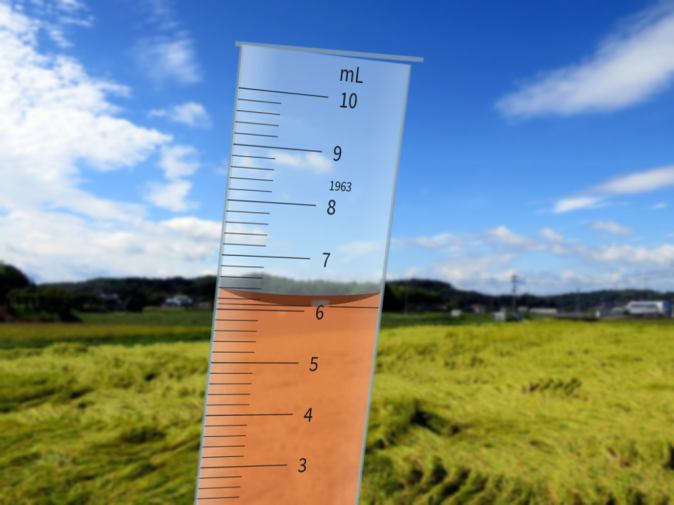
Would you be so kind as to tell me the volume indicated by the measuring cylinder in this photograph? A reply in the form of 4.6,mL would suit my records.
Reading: 6.1,mL
